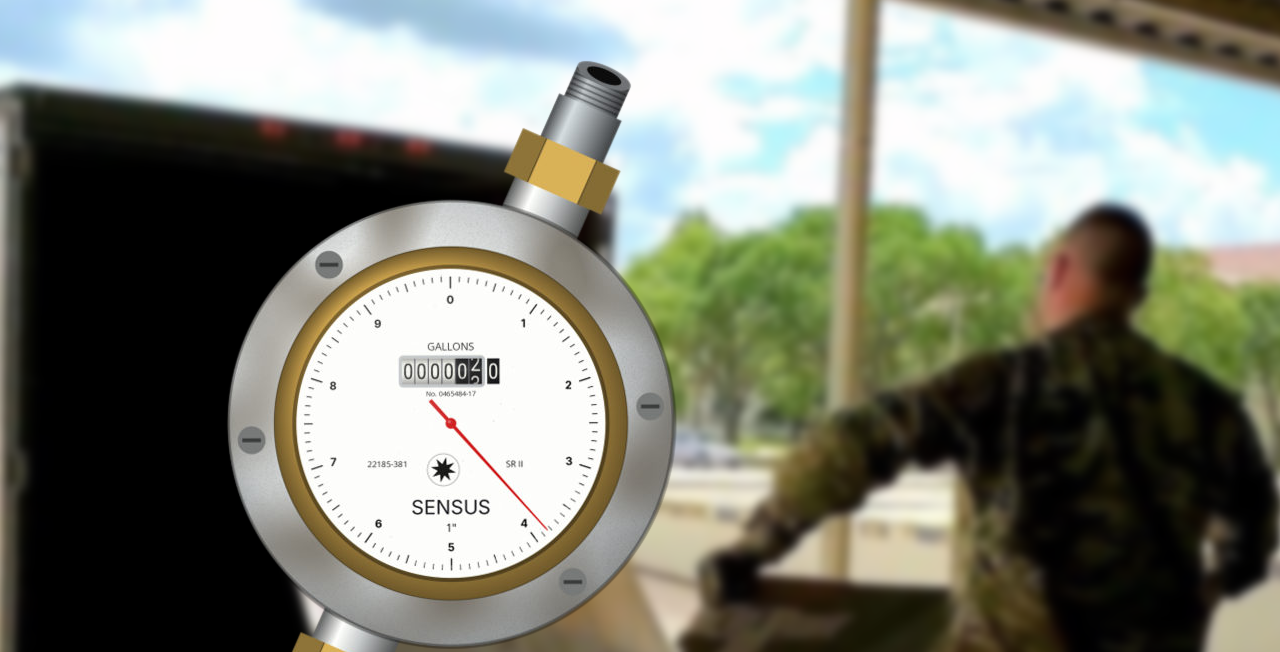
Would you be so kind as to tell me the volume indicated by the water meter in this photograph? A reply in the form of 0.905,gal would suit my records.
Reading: 23.8,gal
